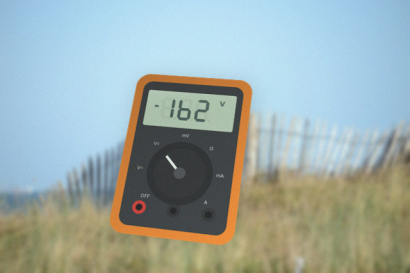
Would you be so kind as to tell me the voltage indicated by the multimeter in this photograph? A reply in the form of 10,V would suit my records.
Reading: -162,V
